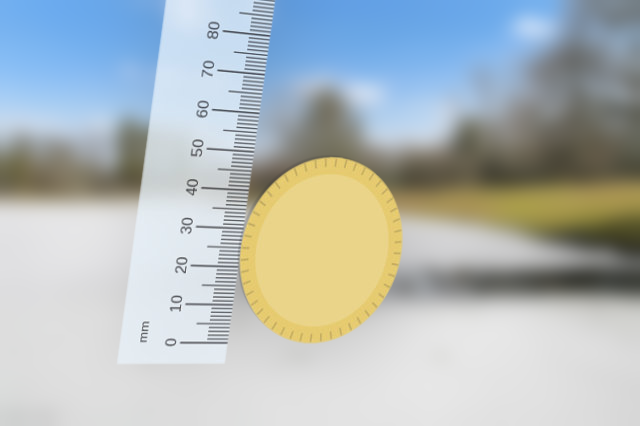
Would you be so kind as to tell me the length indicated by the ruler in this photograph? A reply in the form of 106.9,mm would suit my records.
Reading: 50,mm
